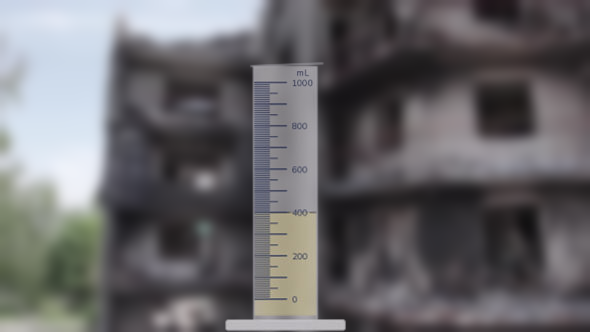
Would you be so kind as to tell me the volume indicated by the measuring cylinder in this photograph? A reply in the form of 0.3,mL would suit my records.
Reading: 400,mL
